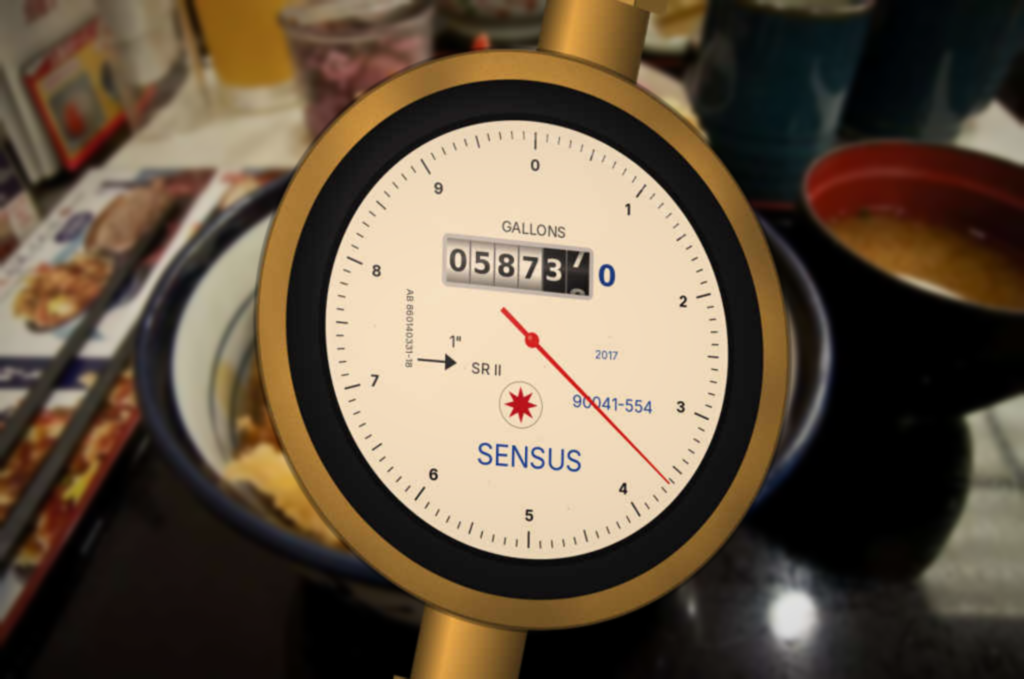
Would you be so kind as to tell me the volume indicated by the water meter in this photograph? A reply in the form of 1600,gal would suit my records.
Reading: 587373.6,gal
